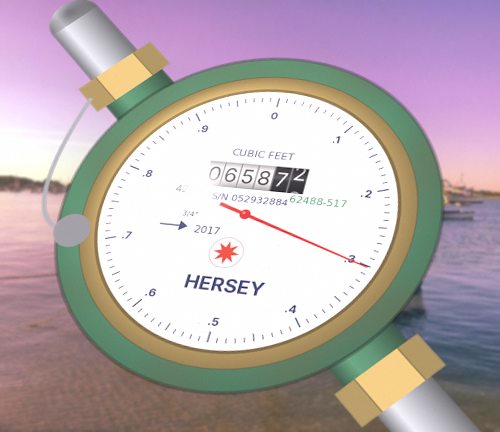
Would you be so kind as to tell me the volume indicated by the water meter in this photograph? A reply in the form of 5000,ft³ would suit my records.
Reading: 65872.30,ft³
